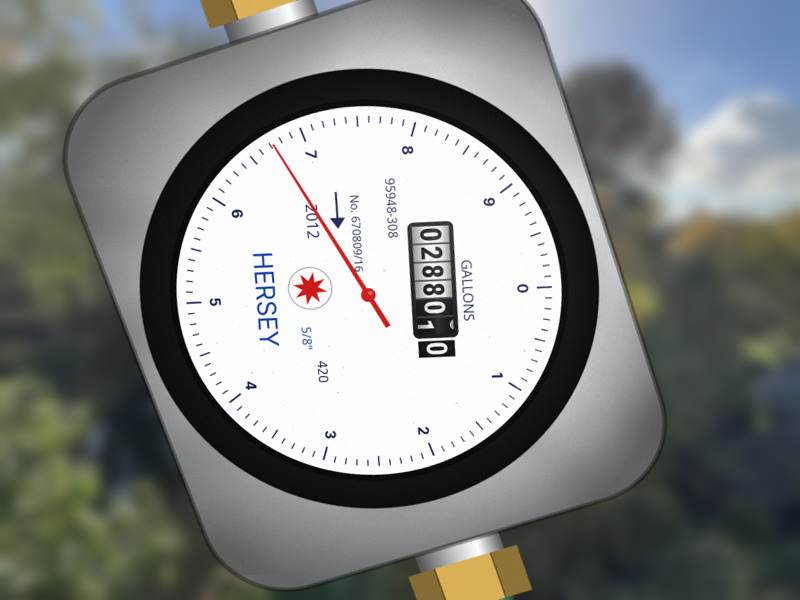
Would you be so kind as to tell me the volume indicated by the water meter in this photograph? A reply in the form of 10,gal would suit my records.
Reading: 288006.7,gal
